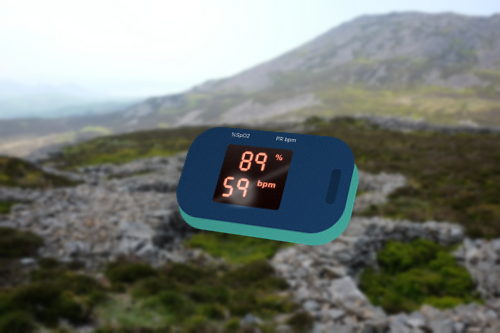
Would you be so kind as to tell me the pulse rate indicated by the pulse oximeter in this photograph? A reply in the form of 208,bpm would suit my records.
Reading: 59,bpm
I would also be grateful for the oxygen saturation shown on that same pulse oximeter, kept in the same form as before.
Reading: 89,%
